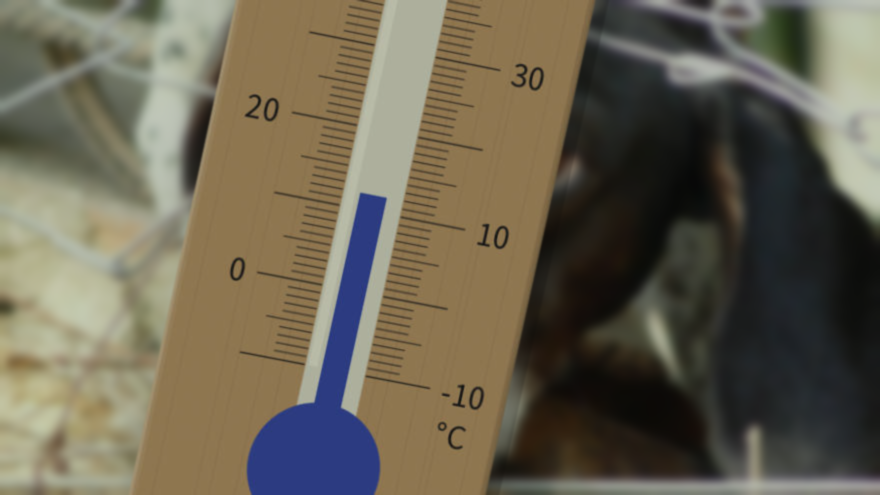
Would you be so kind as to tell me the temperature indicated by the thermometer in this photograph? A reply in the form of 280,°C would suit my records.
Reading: 12,°C
